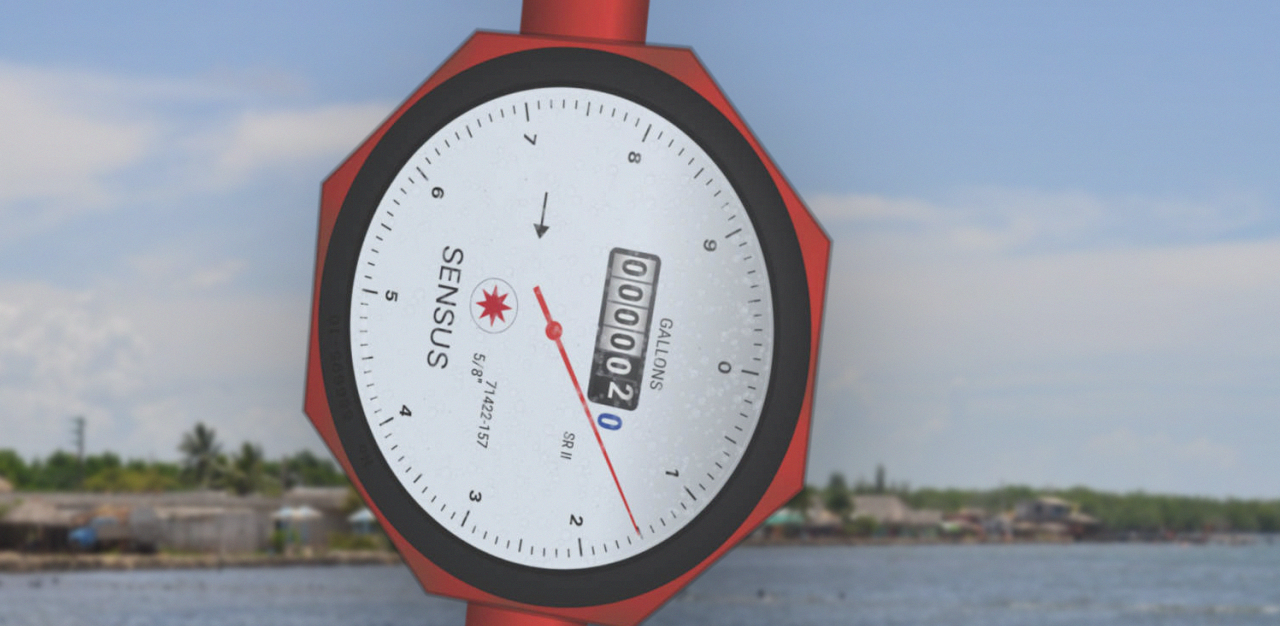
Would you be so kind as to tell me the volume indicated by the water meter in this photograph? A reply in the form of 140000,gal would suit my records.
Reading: 21.5,gal
